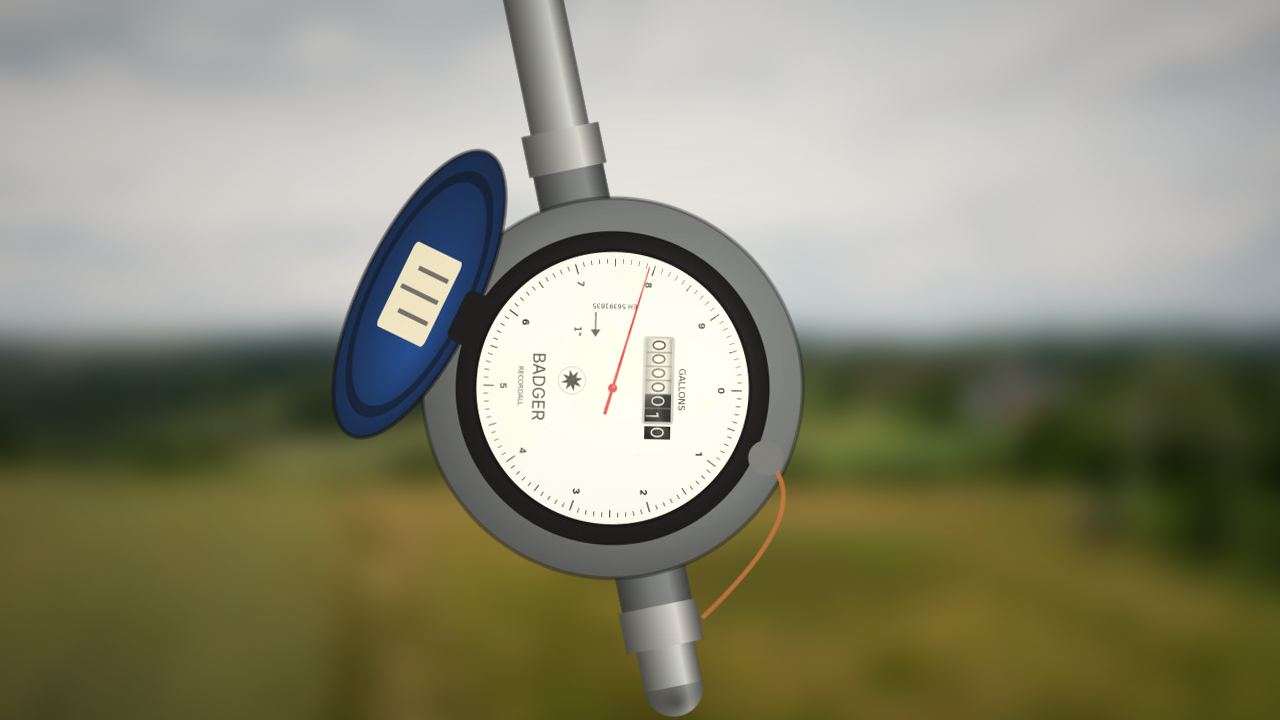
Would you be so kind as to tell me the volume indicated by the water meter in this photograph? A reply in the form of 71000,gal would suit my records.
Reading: 7.9,gal
